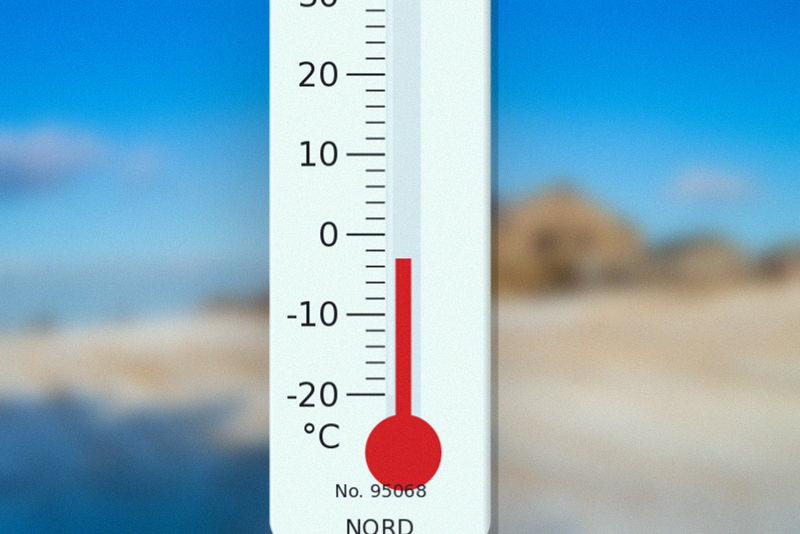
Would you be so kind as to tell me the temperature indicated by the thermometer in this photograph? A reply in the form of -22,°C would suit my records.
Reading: -3,°C
